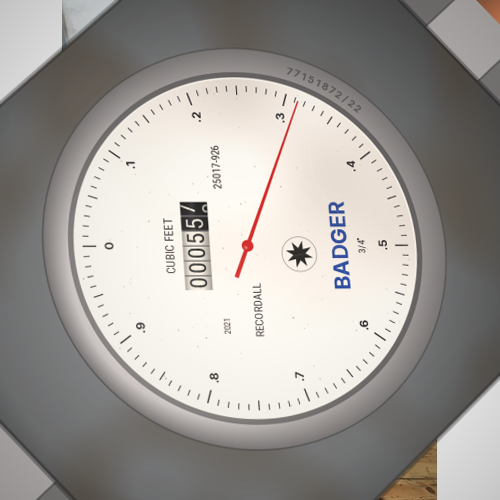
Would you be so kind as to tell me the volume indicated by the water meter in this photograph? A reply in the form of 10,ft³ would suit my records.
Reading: 557.31,ft³
